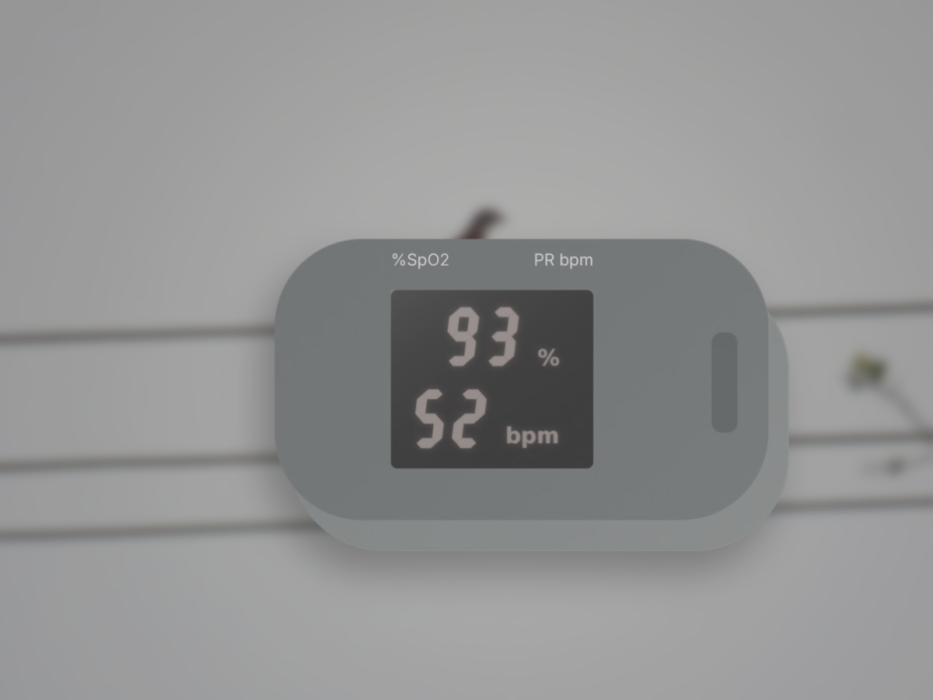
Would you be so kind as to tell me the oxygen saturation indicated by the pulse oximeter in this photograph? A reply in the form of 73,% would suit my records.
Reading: 93,%
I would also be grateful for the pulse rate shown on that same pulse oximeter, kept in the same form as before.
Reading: 52,bpm
